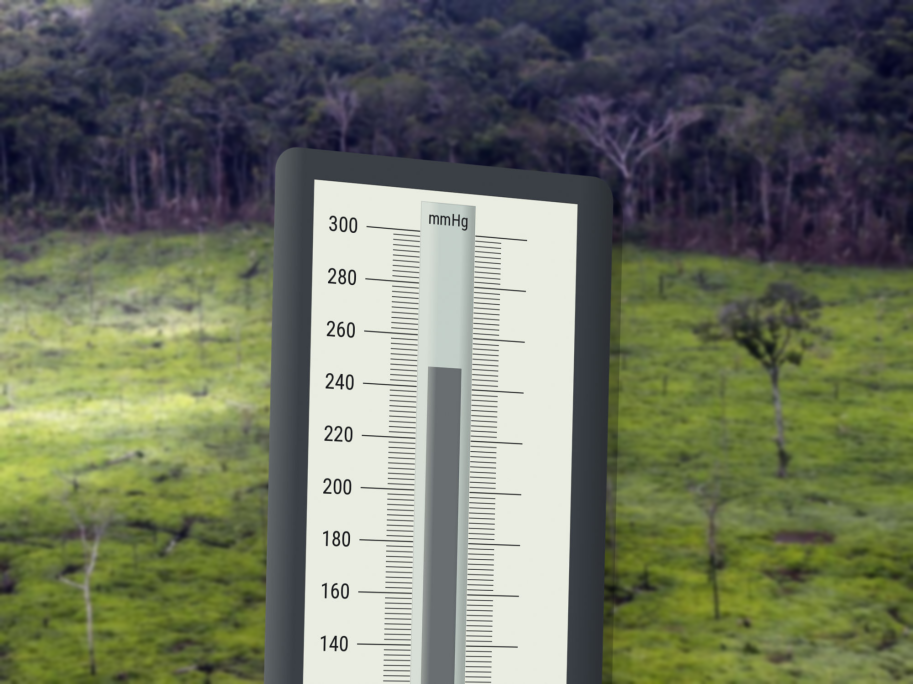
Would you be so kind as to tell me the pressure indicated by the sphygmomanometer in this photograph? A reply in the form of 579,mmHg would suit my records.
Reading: 248,mmHg
